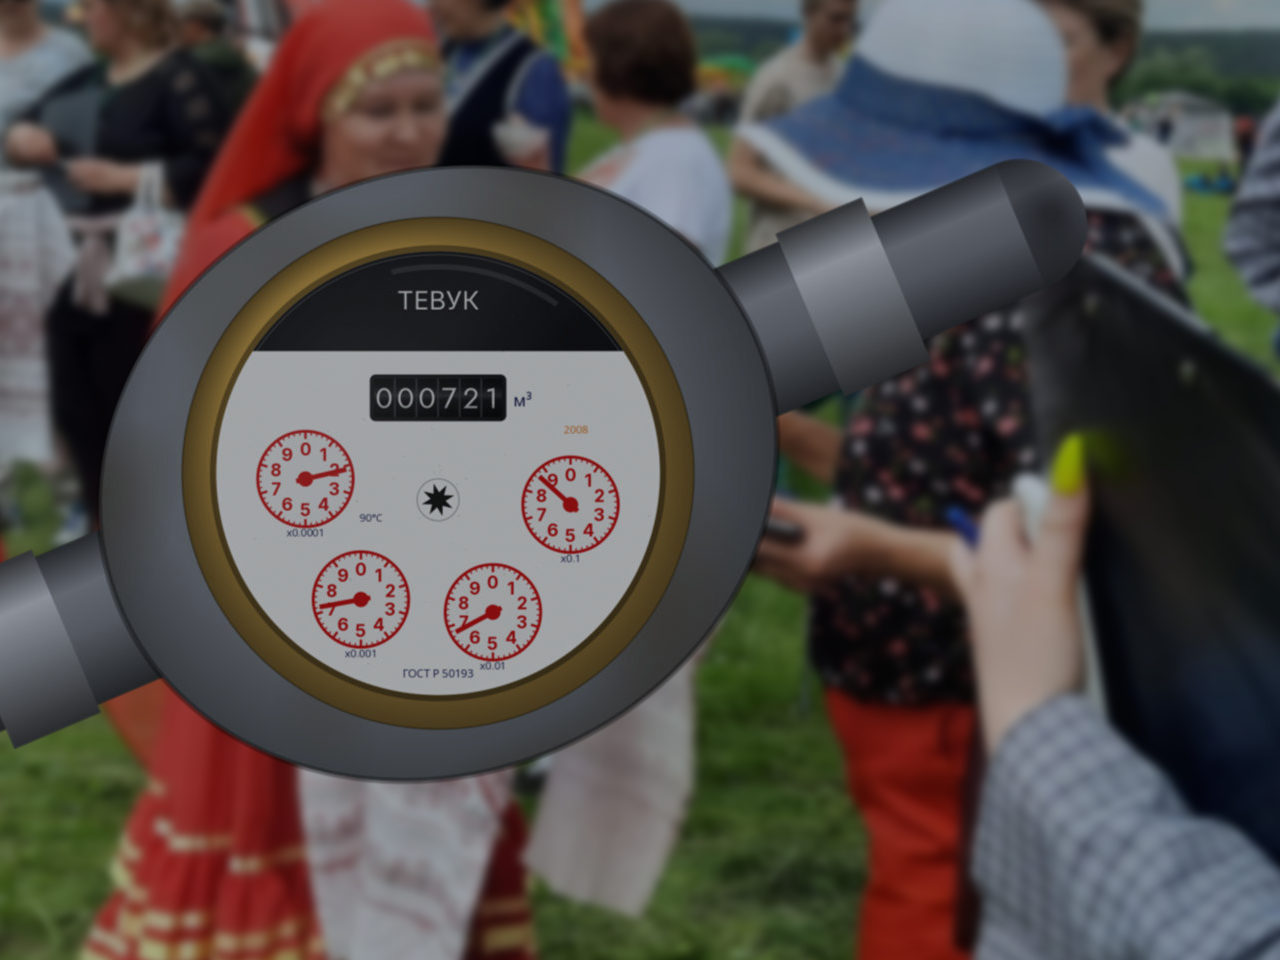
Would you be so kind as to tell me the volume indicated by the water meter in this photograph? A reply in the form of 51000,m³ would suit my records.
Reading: 721.8672,m³
